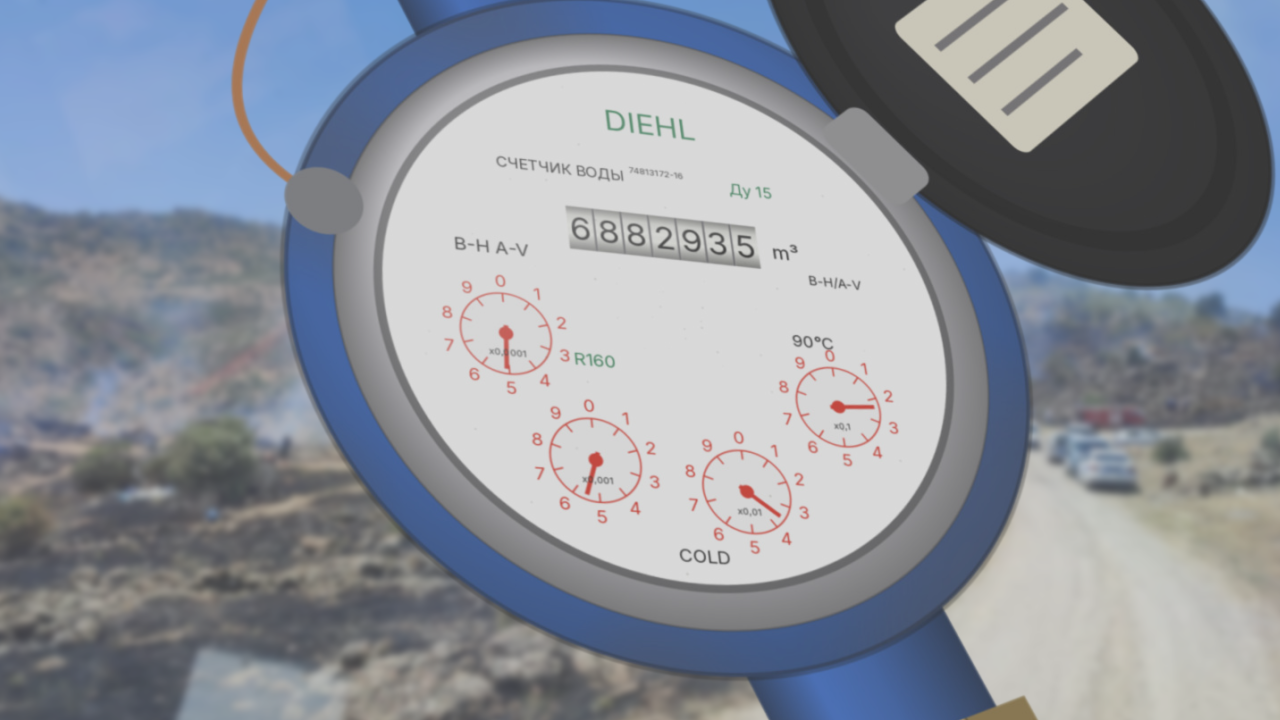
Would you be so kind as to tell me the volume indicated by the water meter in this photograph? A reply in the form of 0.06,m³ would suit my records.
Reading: 6882935.2355,m³
